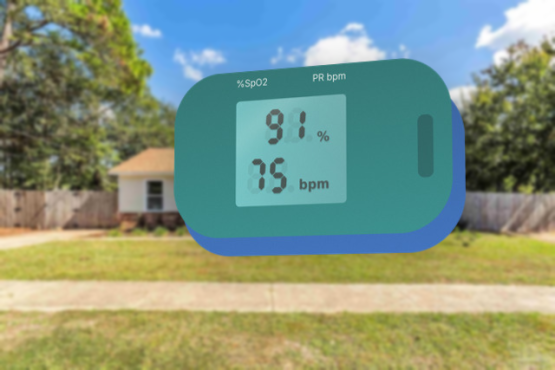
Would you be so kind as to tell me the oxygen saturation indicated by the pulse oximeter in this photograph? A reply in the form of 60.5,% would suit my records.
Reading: 91,%
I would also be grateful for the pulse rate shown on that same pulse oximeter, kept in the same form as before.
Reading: 75,bpm
